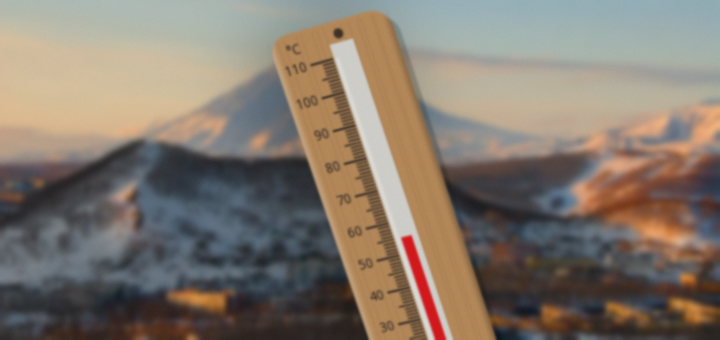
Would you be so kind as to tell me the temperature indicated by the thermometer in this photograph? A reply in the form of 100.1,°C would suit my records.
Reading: 55,°C
